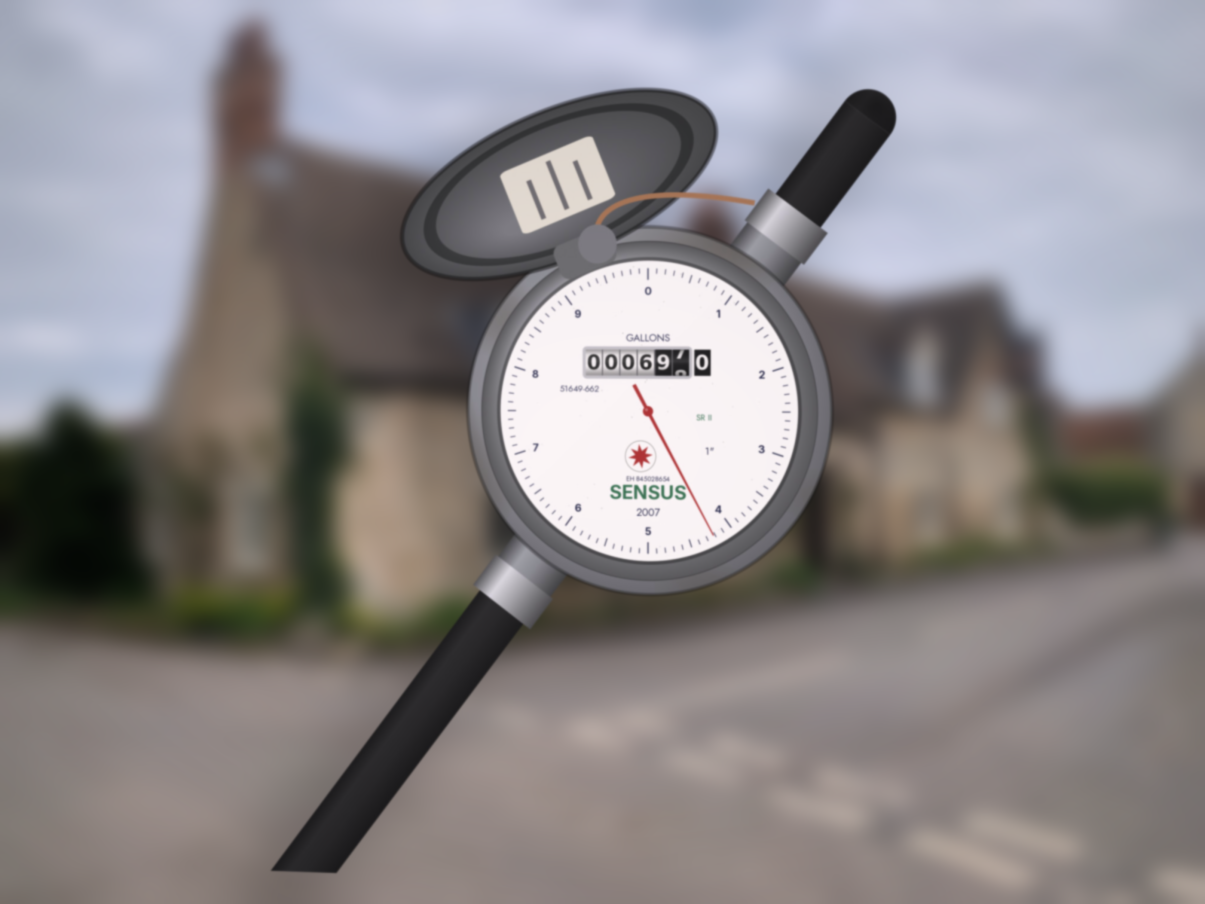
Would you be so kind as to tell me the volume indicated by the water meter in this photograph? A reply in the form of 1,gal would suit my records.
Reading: 6974.2,gal
